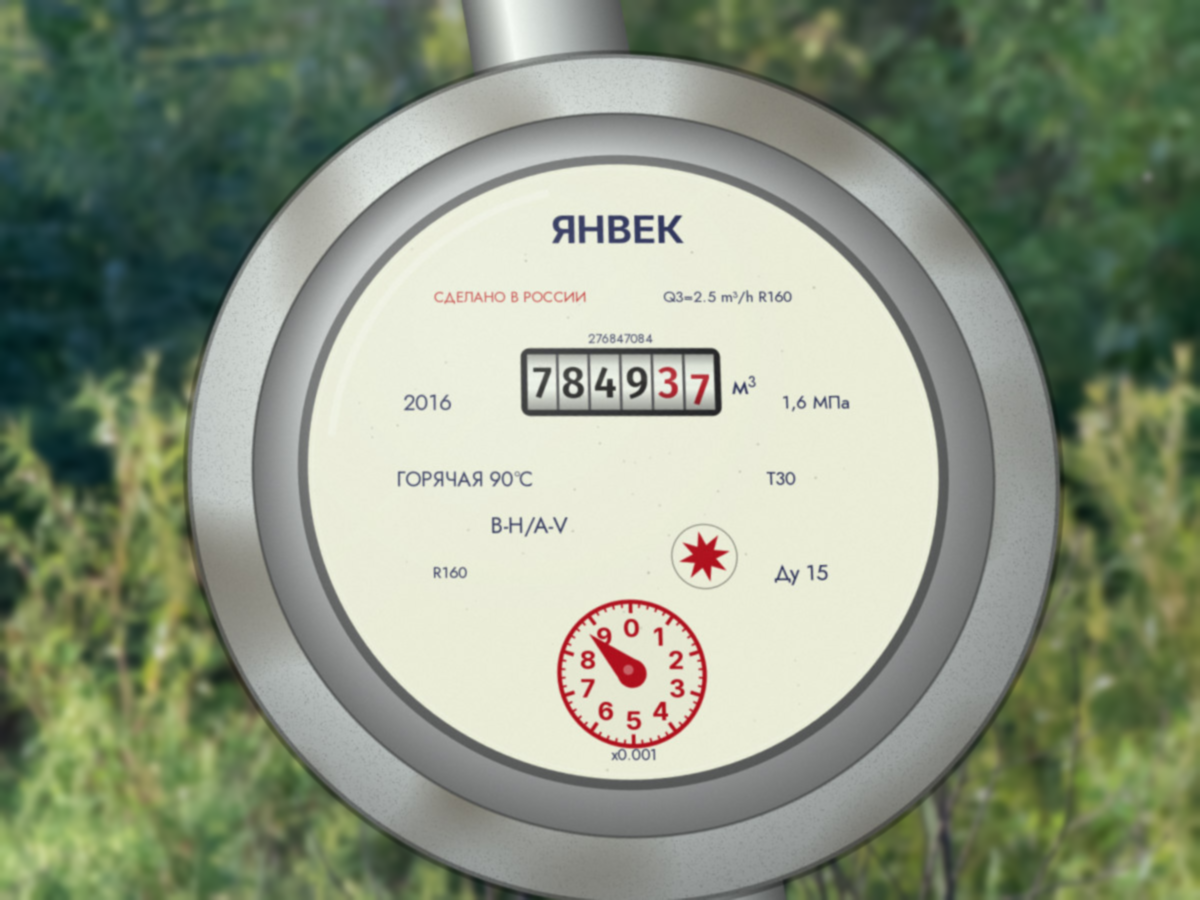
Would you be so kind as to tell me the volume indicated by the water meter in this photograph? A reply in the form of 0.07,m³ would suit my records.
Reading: 7849.368,m³
